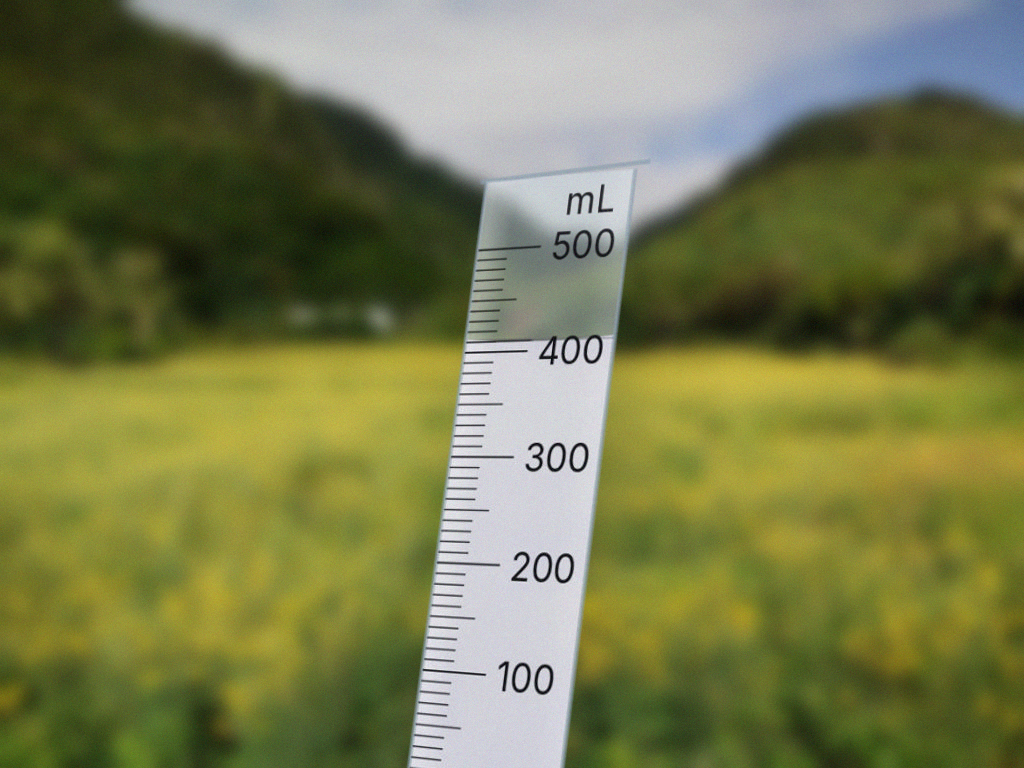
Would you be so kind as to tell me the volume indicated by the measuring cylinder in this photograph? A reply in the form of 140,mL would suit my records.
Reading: 410,mL
